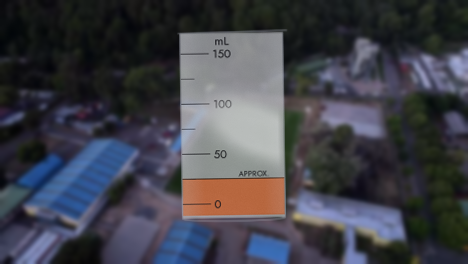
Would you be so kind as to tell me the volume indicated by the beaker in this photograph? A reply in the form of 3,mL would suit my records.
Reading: 25,mL
